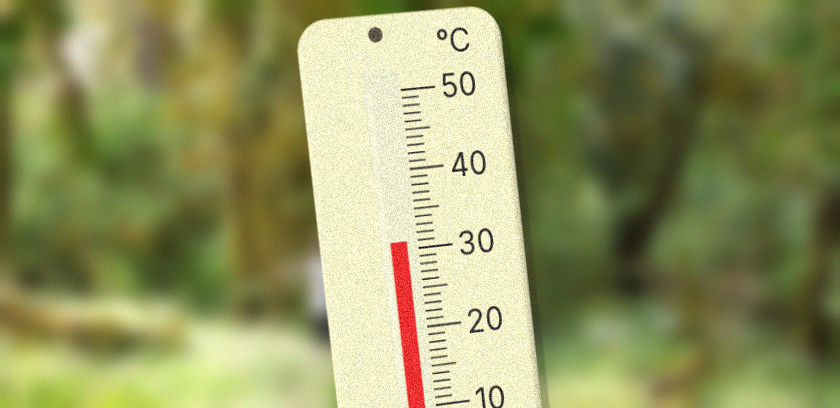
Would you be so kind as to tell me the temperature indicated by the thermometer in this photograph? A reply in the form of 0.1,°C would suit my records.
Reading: 31,°C
